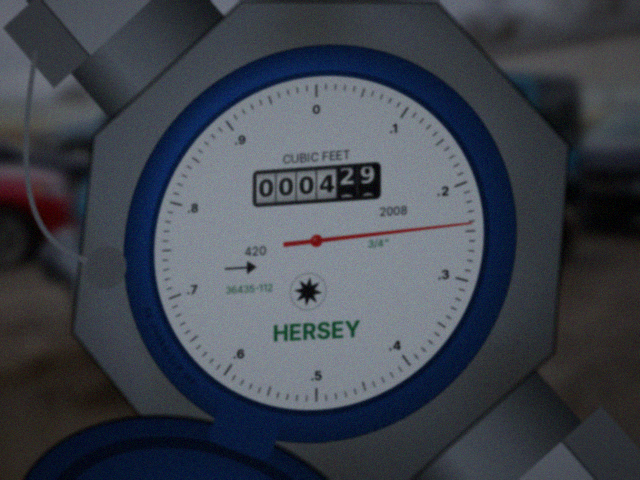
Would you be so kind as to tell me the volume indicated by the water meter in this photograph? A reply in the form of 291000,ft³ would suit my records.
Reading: 429.24,ft³
